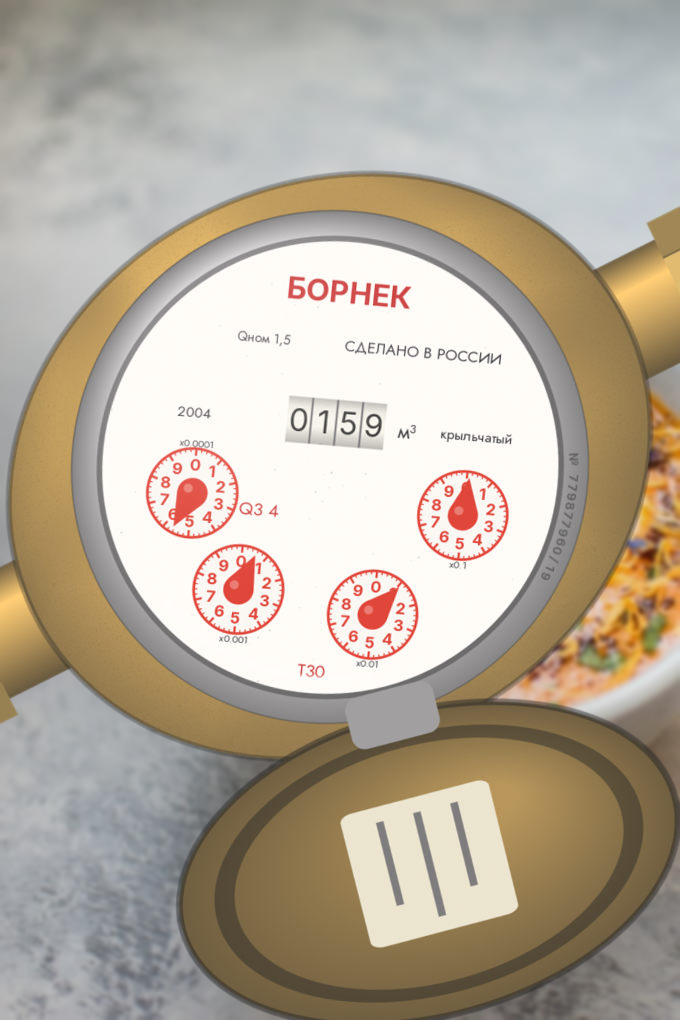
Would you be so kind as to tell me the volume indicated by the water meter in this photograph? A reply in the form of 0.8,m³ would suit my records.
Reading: 159.0105,m³
